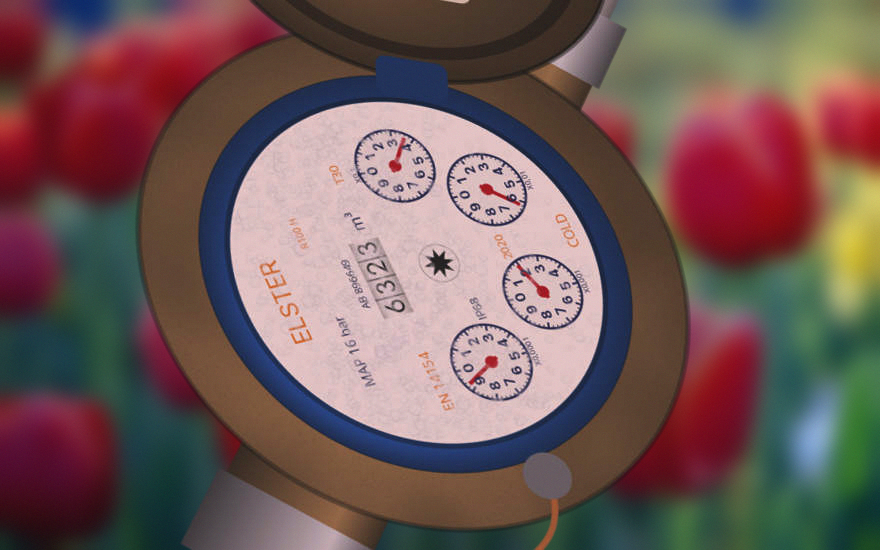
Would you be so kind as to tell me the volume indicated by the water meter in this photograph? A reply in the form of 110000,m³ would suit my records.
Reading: 6323.3619,m³
